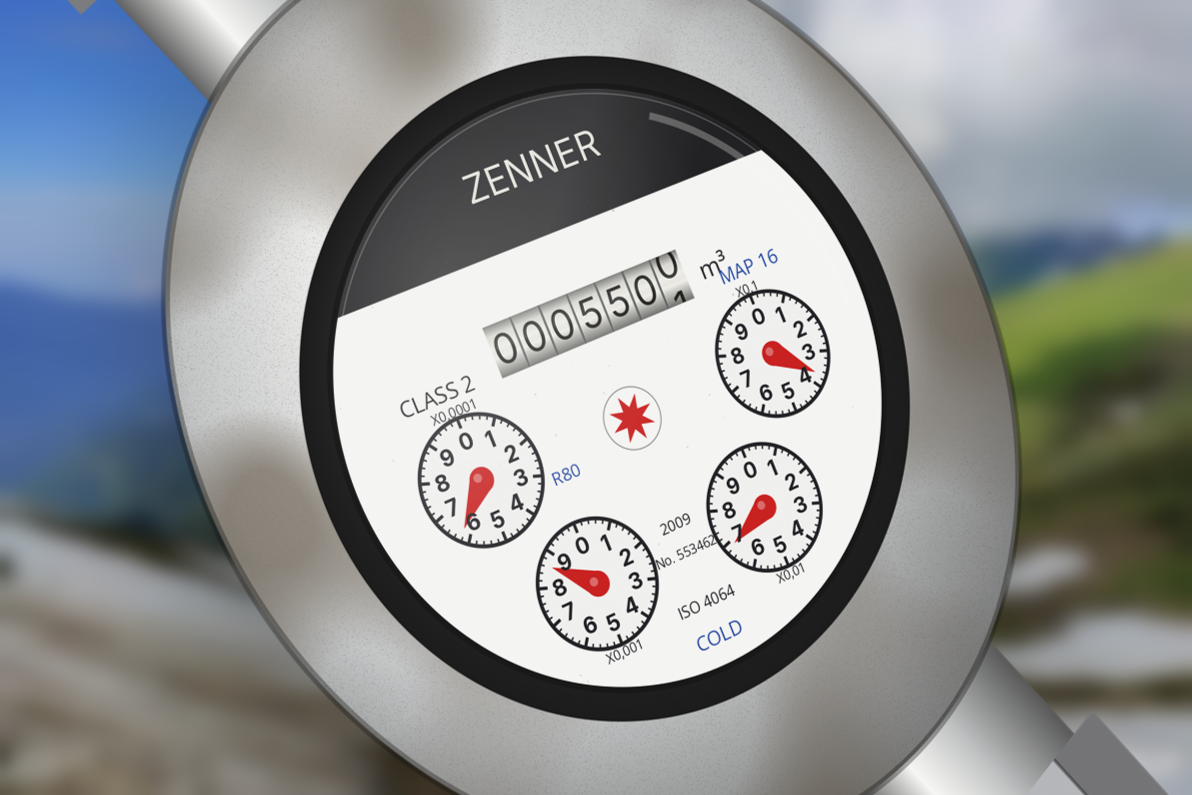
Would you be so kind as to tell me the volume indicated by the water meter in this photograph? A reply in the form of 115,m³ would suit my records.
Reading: 5500.3686,m³
